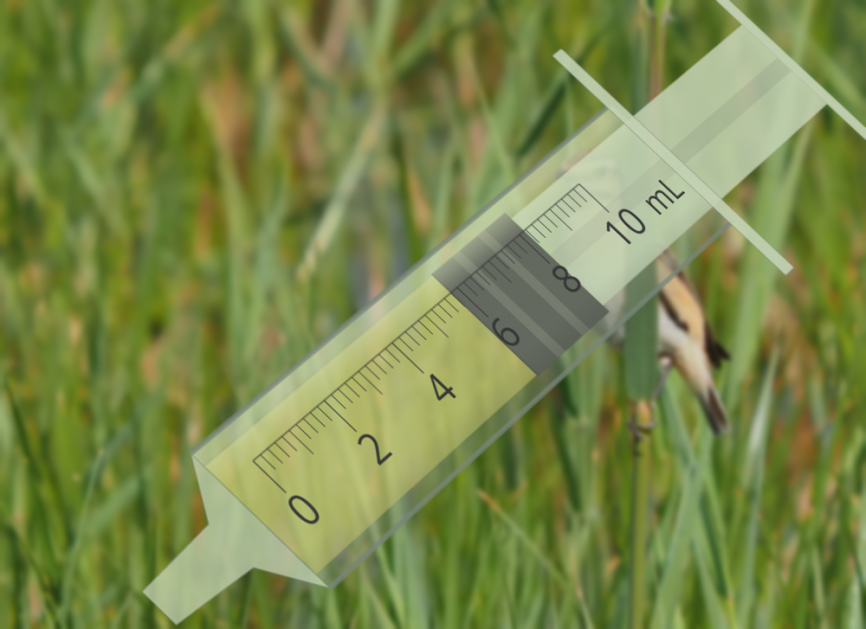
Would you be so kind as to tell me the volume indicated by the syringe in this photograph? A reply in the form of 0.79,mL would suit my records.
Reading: 5.8,mL
